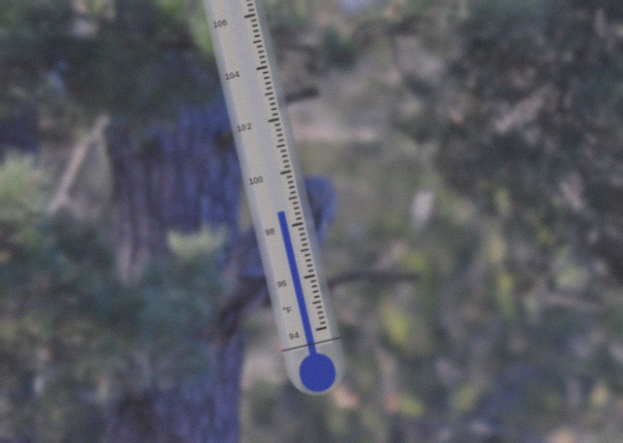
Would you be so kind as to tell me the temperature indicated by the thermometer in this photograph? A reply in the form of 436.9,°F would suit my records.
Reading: 98.6,°F
